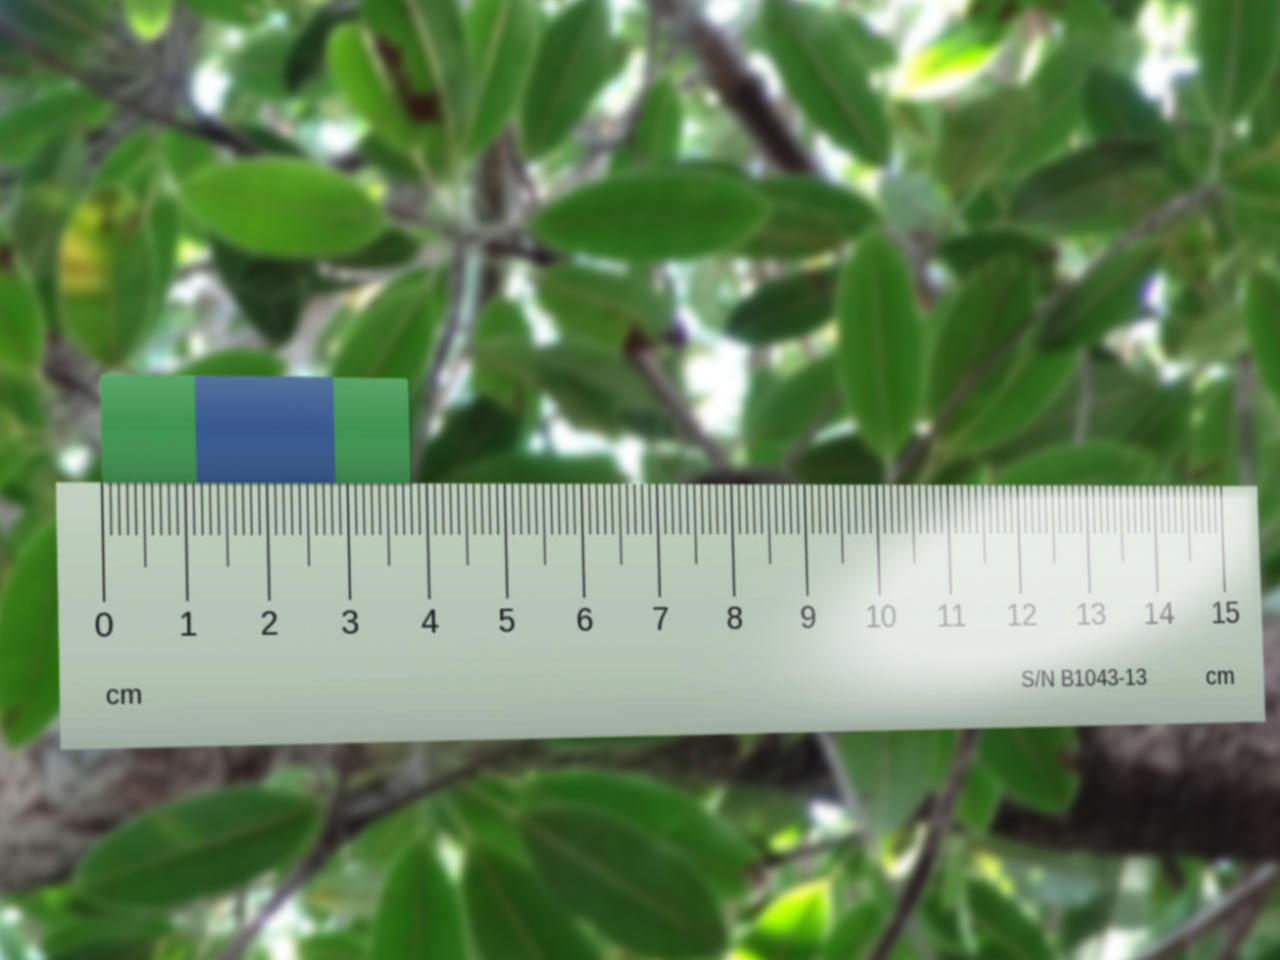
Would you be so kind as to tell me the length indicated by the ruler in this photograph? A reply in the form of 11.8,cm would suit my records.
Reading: 3.8,cm
